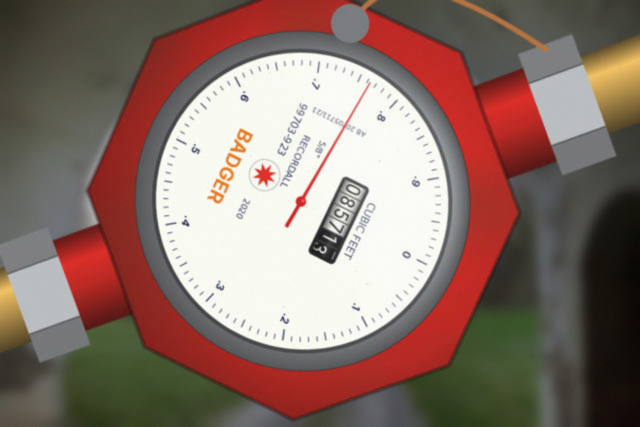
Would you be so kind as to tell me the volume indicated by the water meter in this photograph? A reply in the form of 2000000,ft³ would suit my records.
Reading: 85712.76,ft³
